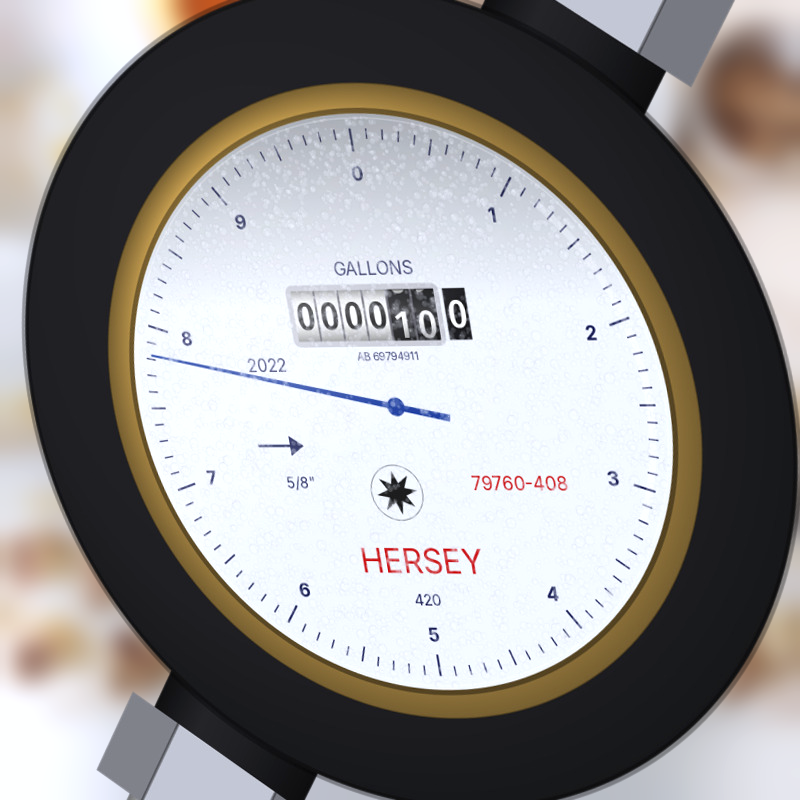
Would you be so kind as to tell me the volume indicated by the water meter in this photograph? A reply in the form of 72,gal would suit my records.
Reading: 97.8,gal
